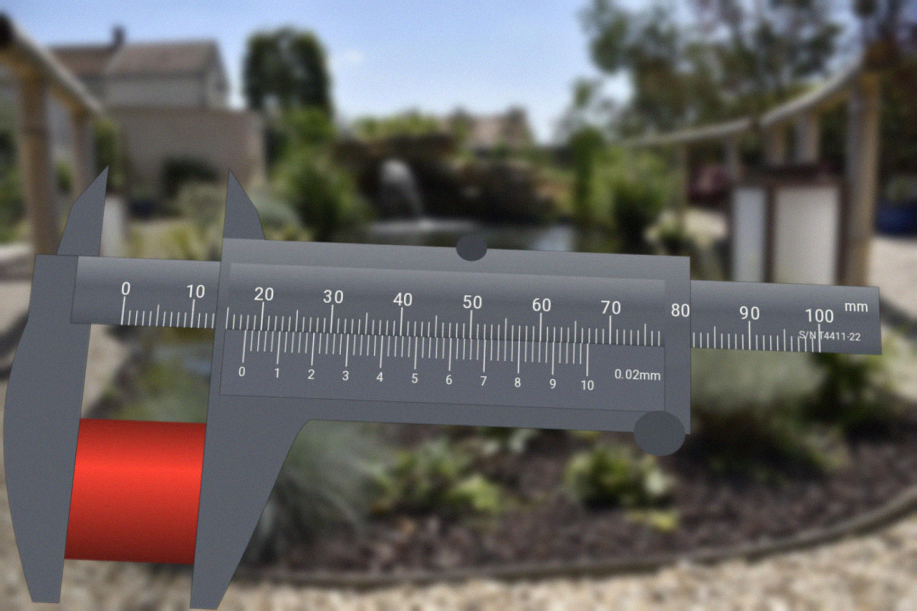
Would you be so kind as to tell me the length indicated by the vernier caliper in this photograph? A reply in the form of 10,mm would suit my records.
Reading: 17.8,mm
